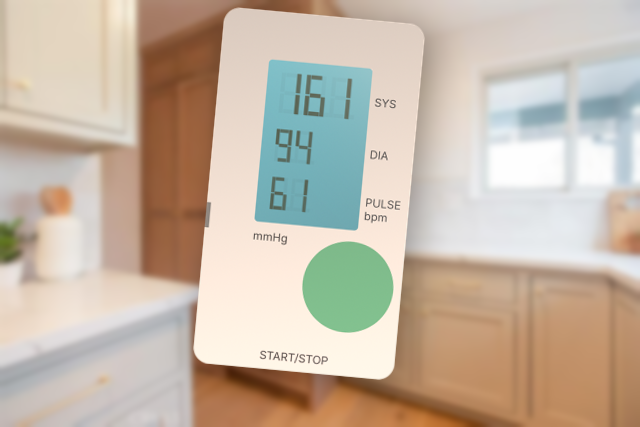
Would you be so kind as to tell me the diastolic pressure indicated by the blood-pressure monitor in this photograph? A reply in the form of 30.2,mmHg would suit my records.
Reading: 94,mmHg
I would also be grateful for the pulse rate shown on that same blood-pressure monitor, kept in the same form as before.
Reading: 61,bpm
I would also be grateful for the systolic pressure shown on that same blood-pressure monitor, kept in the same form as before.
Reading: 161,mmHg
